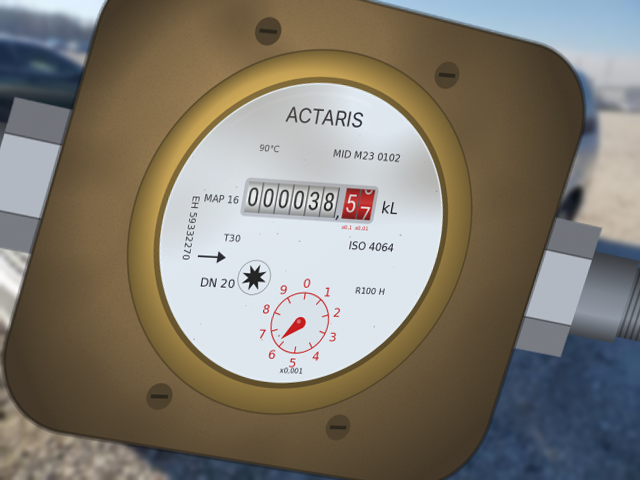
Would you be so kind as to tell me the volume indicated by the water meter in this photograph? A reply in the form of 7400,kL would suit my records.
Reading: 38.566,kL
